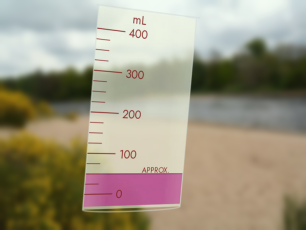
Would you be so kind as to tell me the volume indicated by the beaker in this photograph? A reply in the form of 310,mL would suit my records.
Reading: 50,mL
